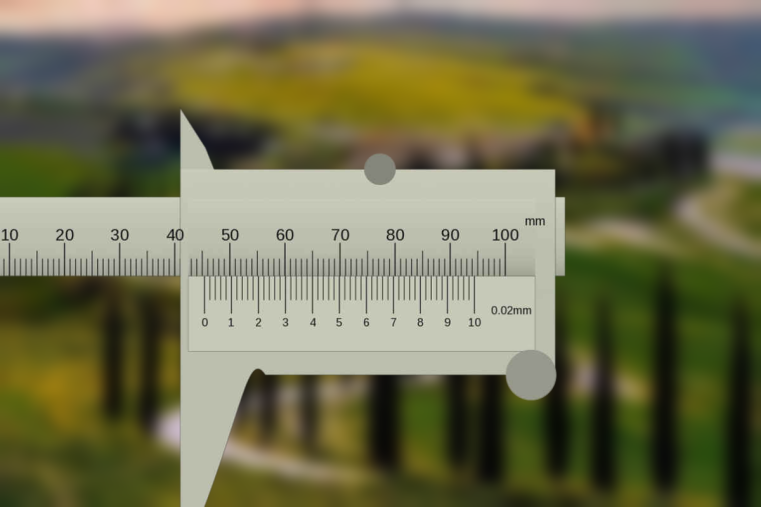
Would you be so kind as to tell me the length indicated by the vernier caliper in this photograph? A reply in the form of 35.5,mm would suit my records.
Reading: 45.4,mm
